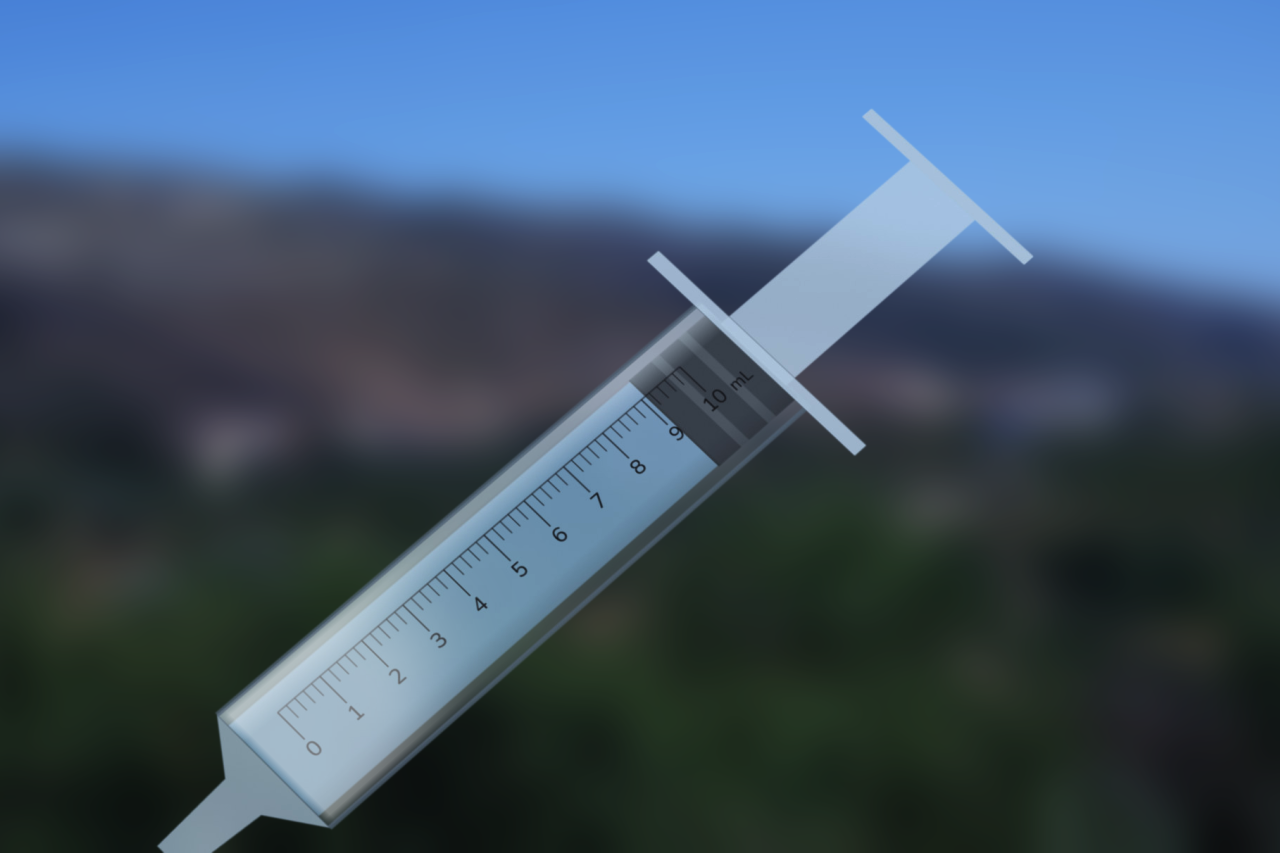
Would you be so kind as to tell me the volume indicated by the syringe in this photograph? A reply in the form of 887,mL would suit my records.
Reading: 9.1,mL
